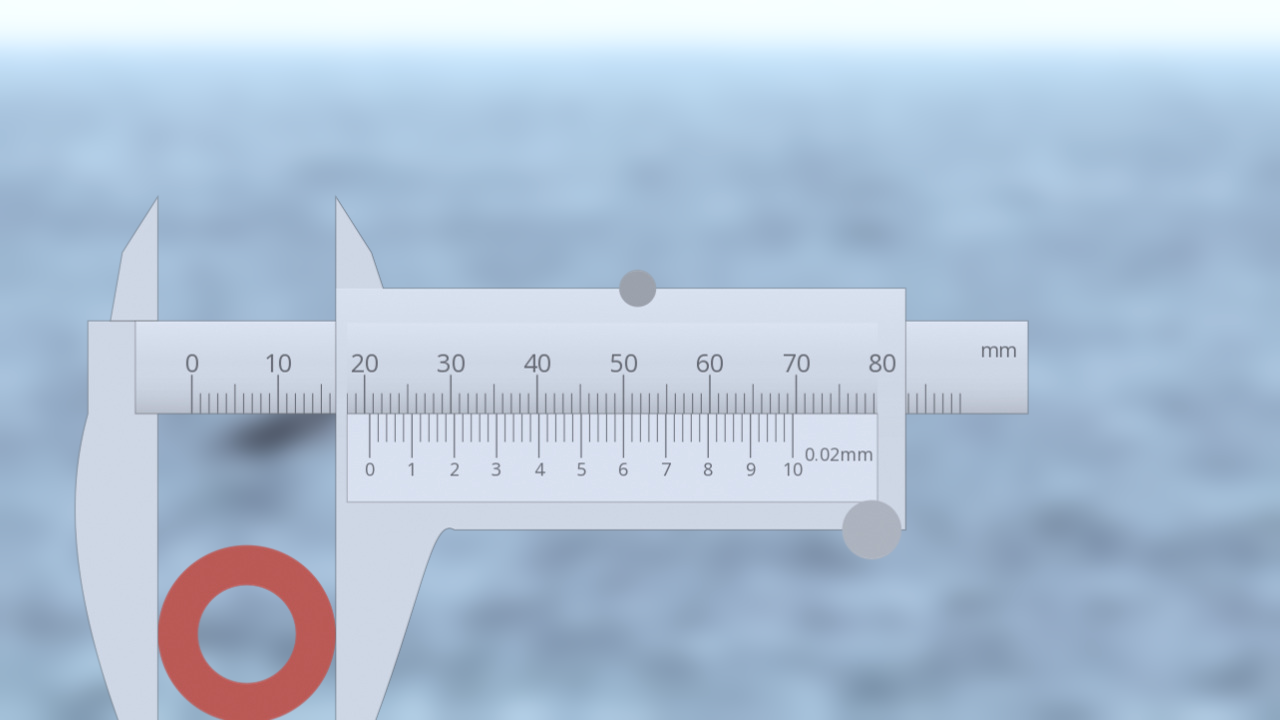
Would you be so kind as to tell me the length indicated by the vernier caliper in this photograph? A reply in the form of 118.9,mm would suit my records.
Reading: 20.6,mm
